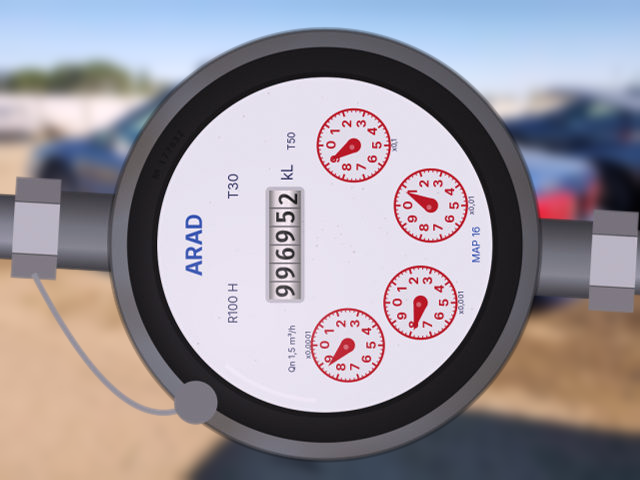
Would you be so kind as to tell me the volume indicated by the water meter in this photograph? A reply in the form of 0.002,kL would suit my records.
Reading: 996951.9078,kL
